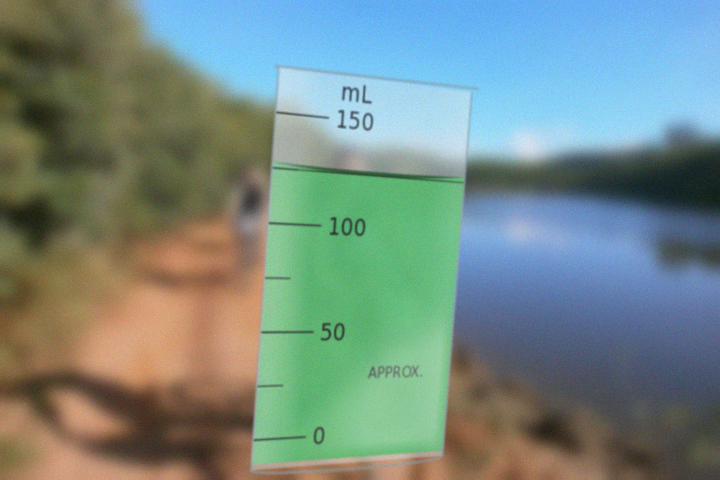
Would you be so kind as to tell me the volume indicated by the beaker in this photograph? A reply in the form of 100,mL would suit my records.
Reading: 125,mL
